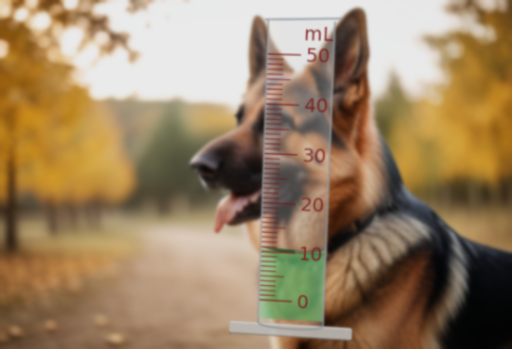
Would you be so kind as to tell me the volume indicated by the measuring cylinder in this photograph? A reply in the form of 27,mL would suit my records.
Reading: 10,mL
